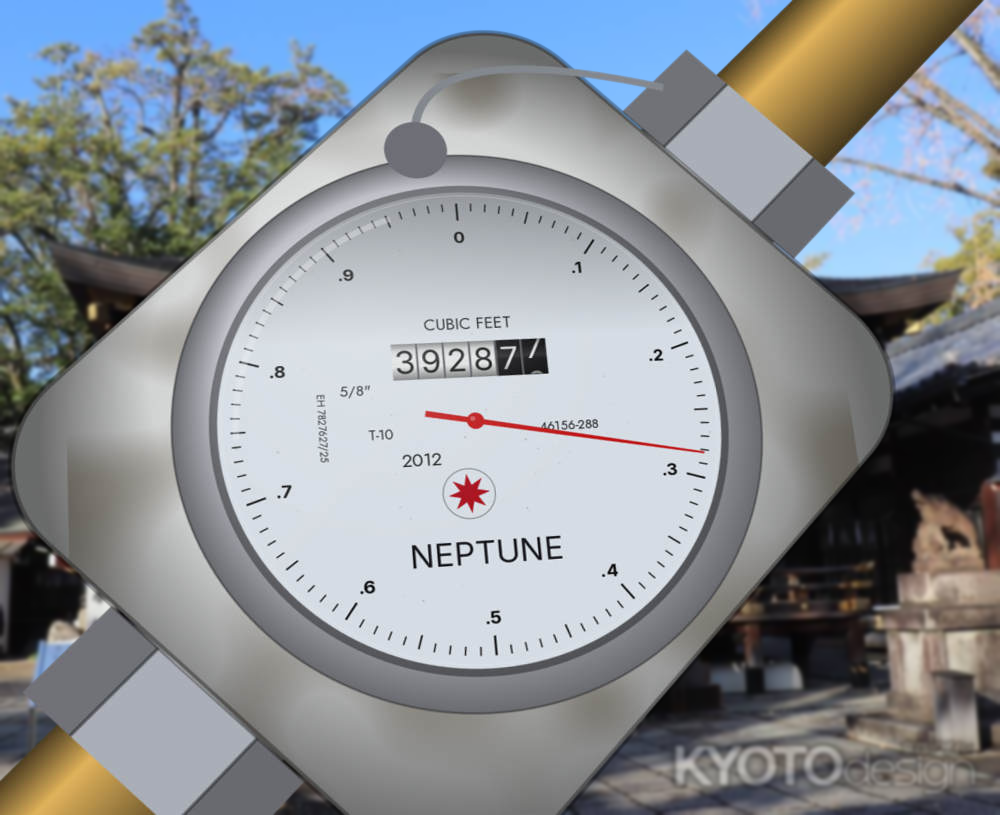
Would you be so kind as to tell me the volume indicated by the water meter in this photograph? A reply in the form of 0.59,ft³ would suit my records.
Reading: 392877.28,ft³
